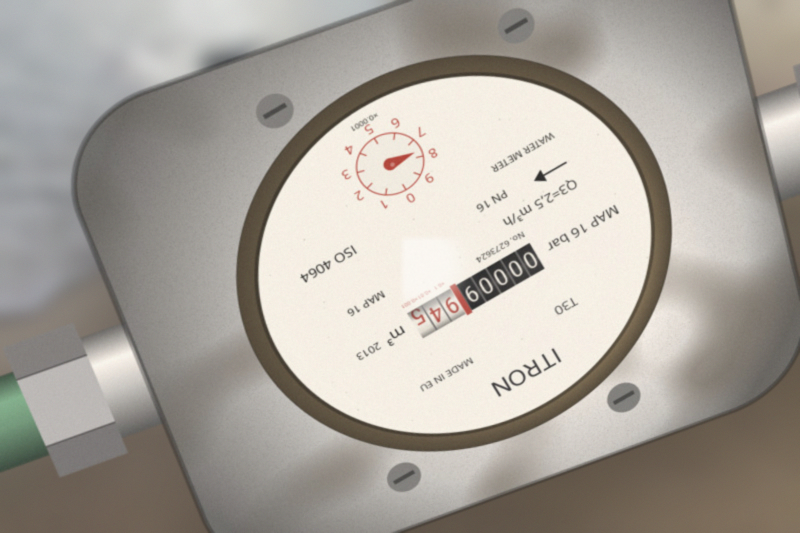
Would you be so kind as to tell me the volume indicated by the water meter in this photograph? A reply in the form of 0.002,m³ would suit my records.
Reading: 9.9447,m³
